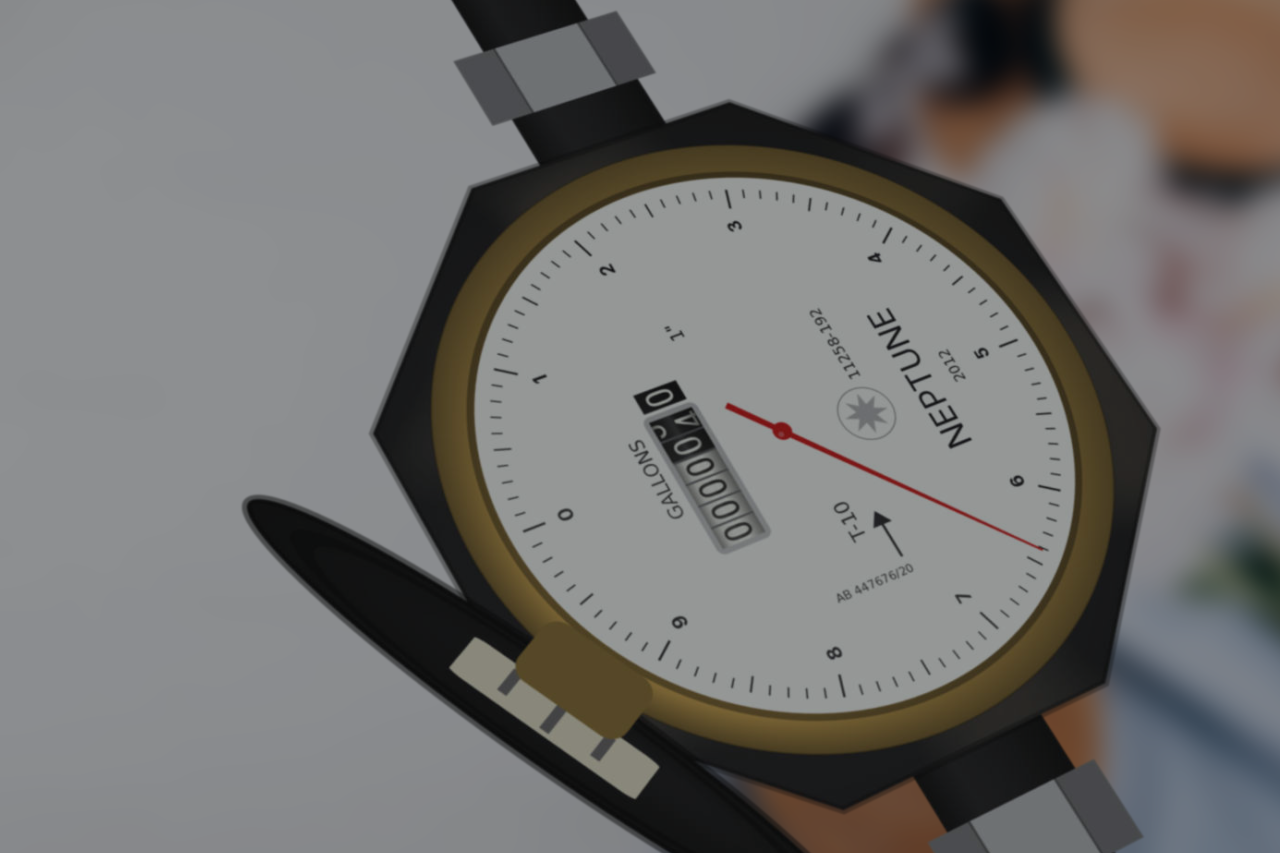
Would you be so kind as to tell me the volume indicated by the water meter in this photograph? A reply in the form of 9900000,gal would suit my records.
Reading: 36.4,gal
